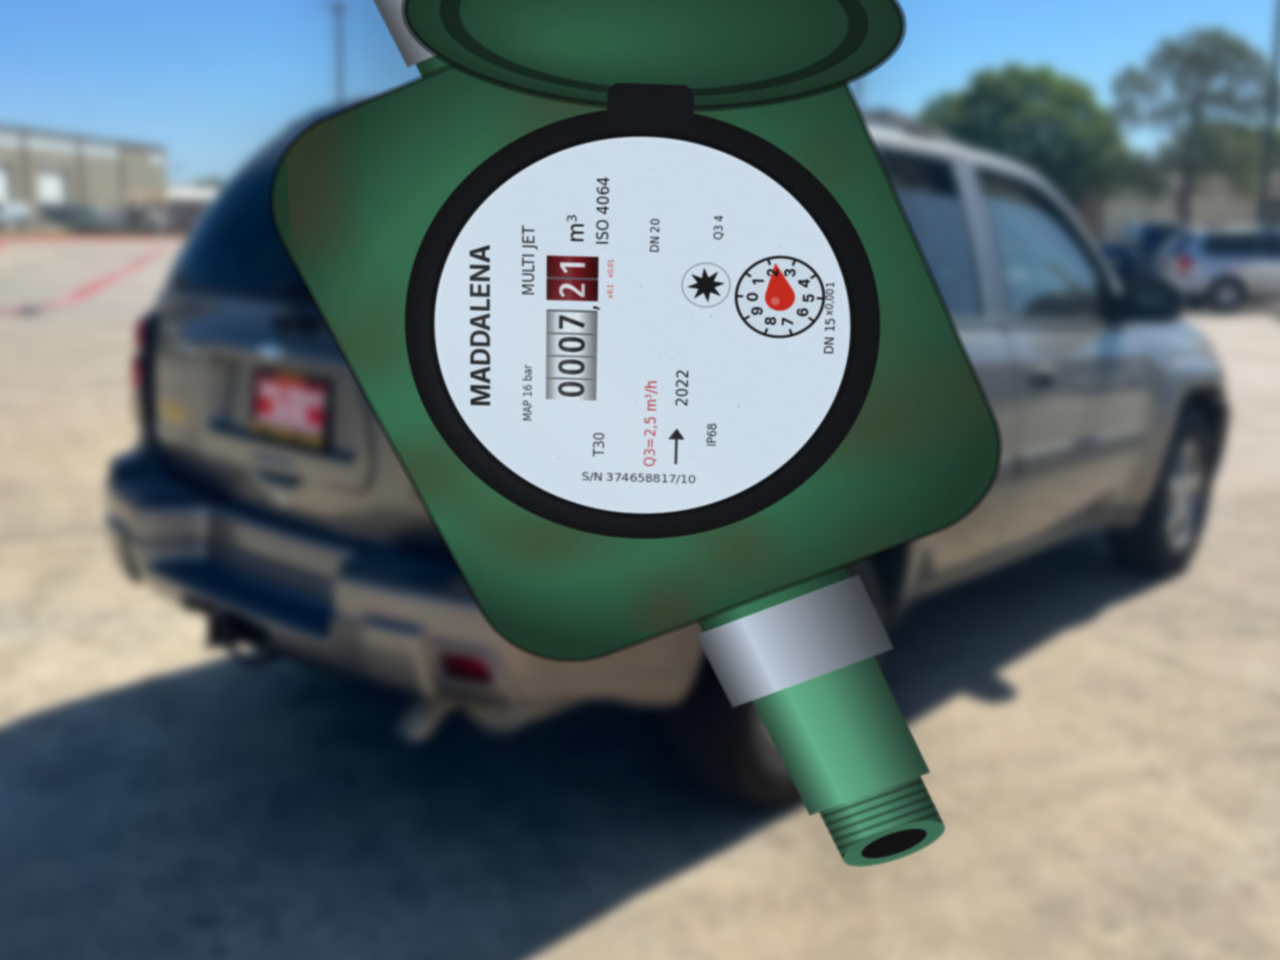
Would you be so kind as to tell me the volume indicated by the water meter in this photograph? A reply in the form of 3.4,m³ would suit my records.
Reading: 7.212,m³
